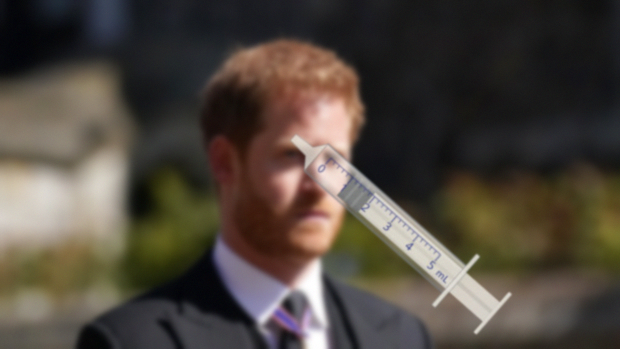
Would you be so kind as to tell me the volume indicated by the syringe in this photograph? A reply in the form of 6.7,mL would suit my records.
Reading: 1,mL
